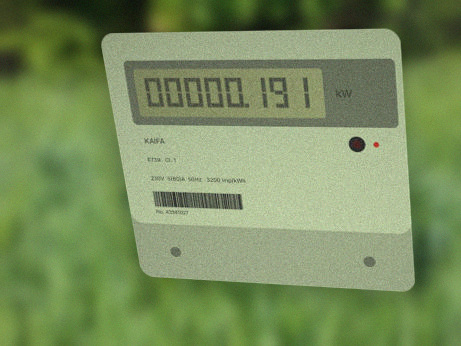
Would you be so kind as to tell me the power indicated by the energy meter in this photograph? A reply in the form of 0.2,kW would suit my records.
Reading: 0.191,kW
